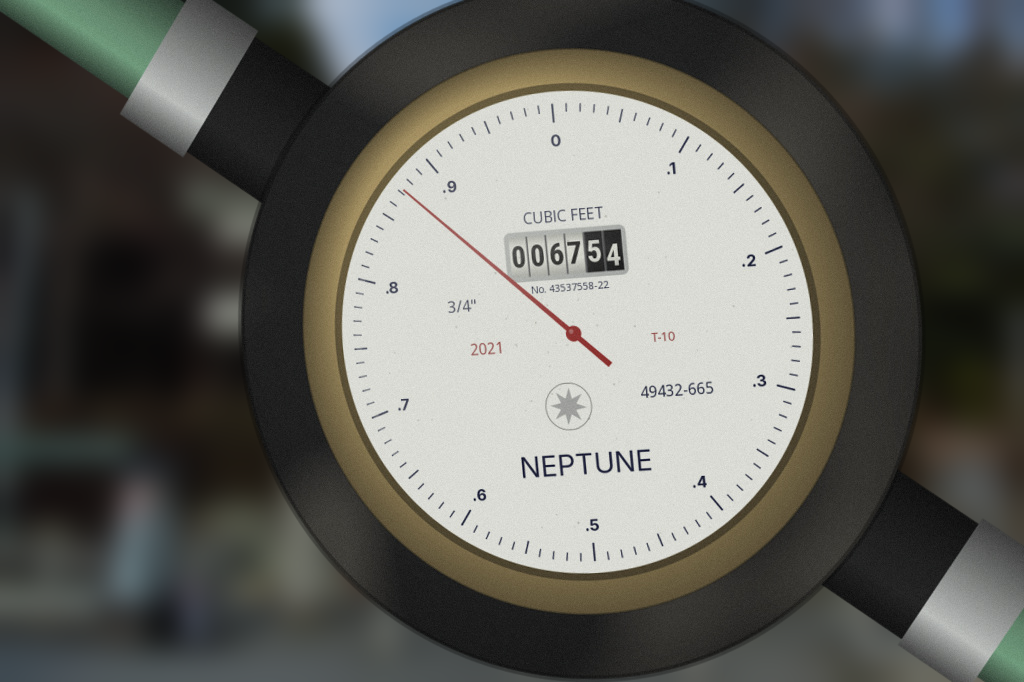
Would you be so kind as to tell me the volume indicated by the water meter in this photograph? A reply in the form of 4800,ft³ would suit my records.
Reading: 6753.87,ft³
